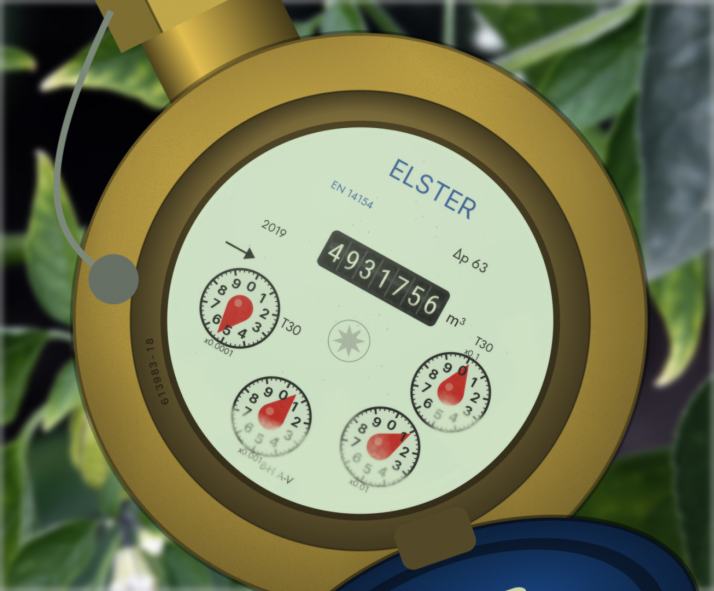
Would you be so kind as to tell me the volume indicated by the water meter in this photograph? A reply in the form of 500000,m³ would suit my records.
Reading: 4931756.0105,m³
